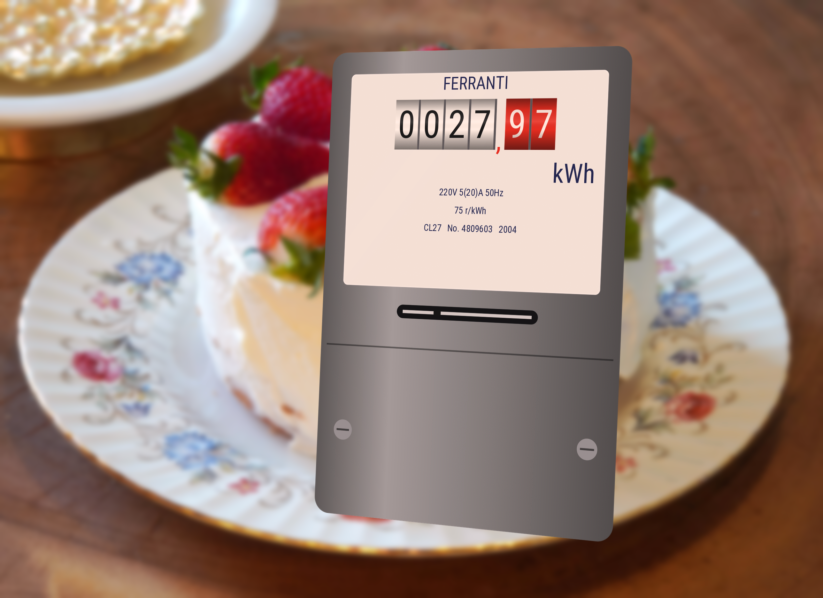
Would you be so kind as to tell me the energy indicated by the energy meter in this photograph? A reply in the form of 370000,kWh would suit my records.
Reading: 27.97,kWh
